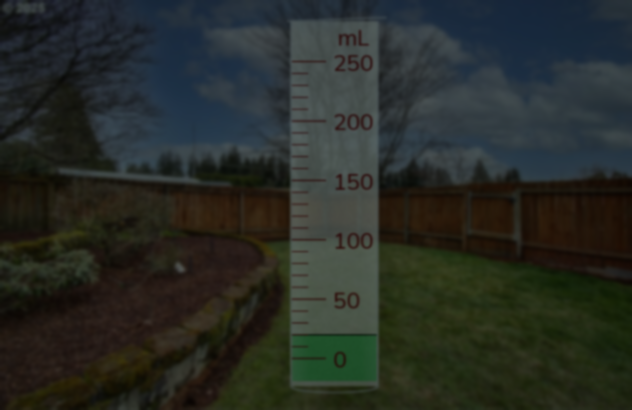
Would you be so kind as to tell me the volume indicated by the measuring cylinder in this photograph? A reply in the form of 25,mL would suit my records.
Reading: 20,mL
